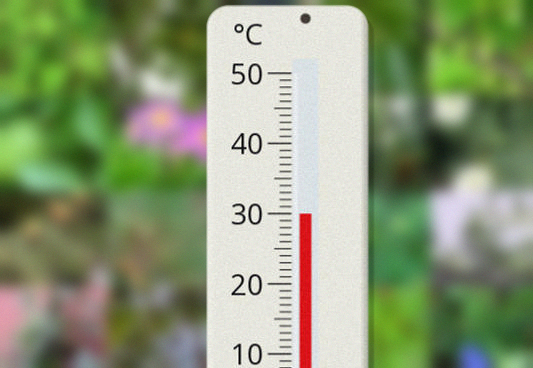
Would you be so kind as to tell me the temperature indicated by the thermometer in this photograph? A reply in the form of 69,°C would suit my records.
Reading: 30,°C
